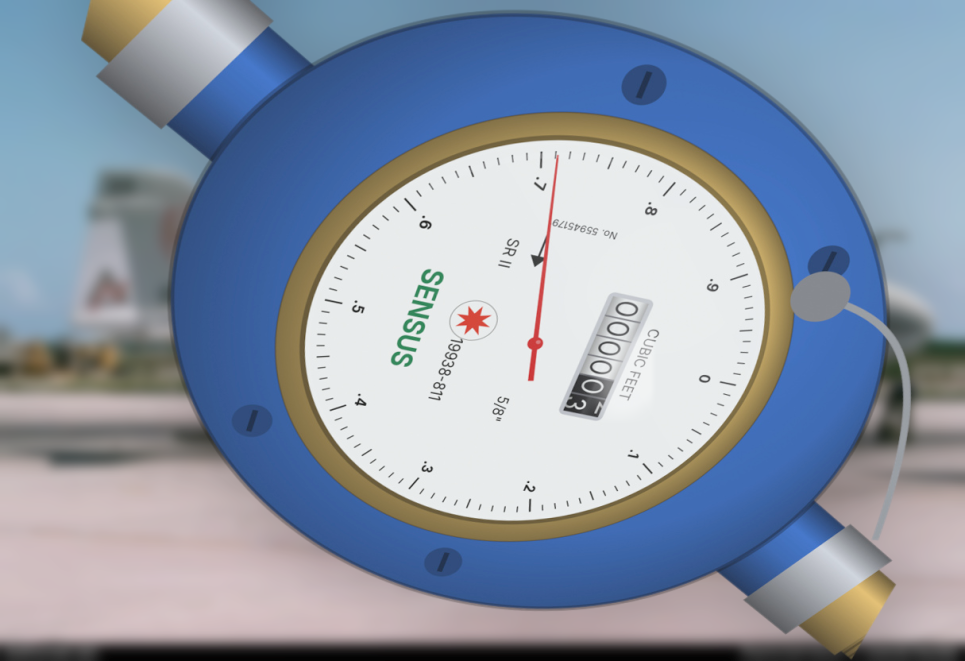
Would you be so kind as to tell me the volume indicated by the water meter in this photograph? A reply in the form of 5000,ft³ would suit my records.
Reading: 2.71,ft³
